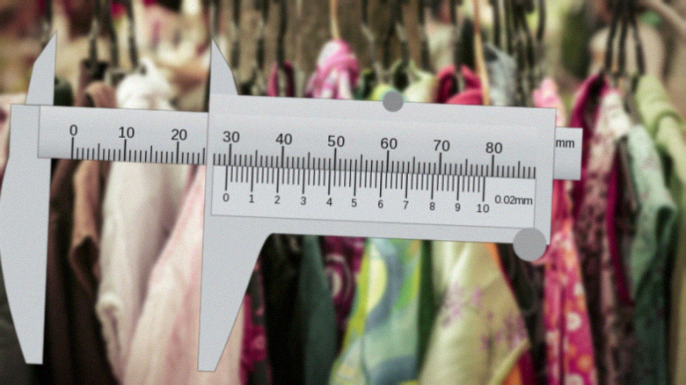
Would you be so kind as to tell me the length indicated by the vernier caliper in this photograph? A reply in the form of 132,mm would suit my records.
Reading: 29.5,mm
